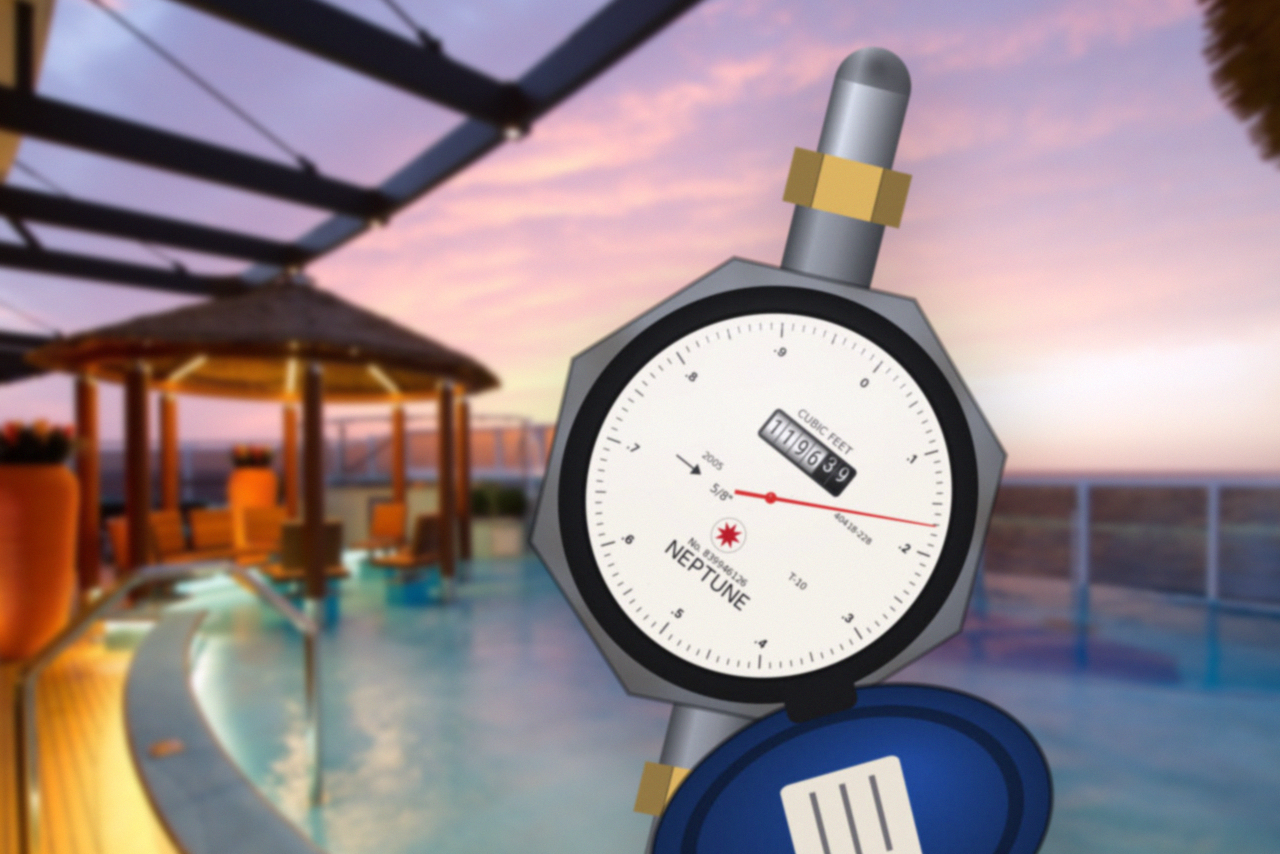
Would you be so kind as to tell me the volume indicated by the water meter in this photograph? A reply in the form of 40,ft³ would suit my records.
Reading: 119639.17,ft³
